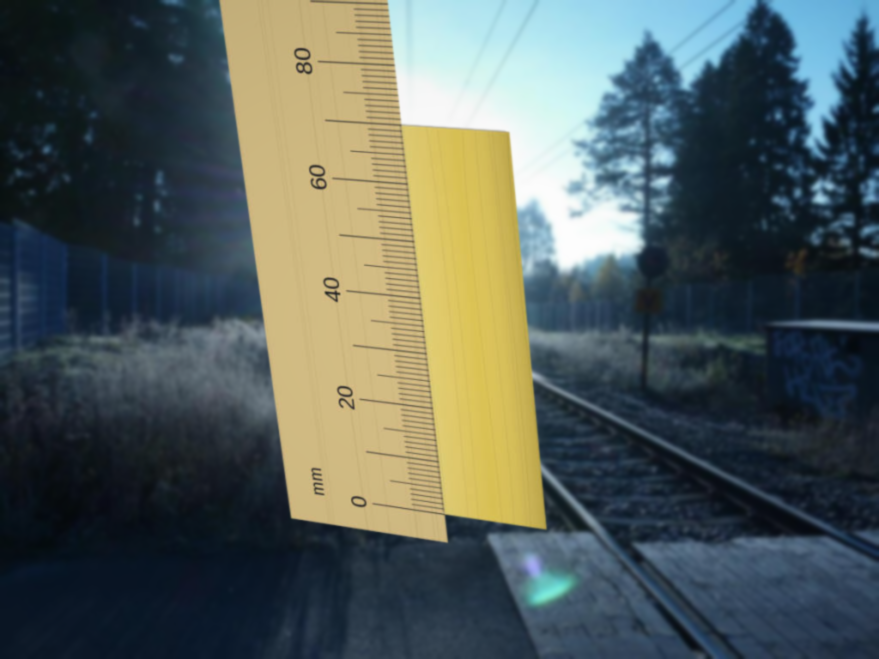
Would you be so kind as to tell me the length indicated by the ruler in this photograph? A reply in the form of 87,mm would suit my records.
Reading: 70,mm
